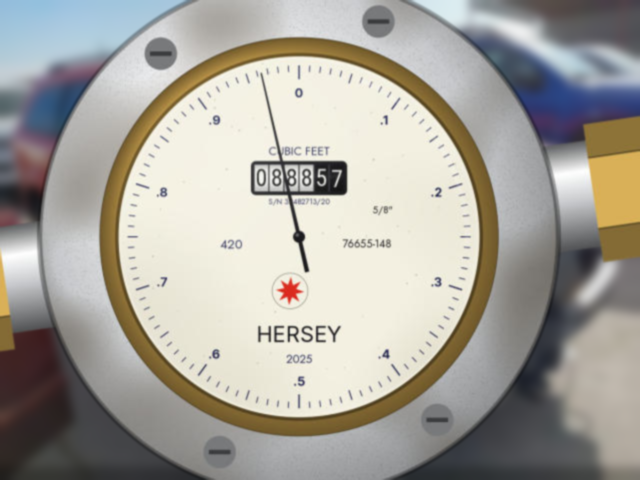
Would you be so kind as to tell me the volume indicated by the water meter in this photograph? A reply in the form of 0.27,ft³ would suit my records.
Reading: 88856.96,ft³
